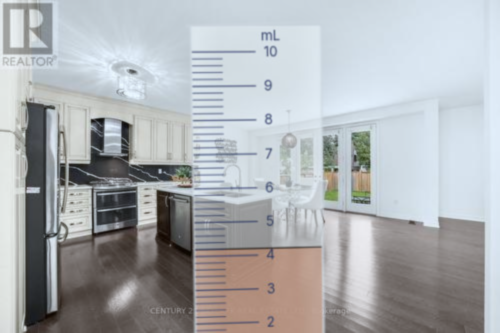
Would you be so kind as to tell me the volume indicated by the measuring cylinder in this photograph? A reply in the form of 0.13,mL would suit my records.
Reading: 4.2,mL
